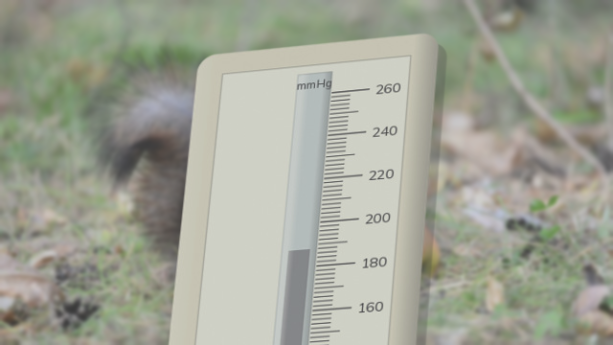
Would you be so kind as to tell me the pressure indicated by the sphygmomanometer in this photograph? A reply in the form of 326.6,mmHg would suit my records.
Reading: 188,mmHg
